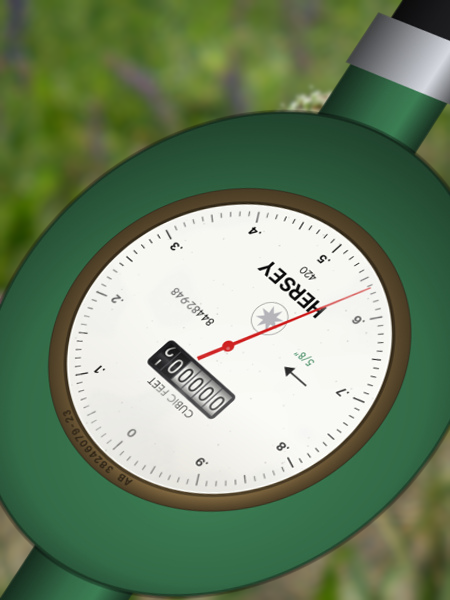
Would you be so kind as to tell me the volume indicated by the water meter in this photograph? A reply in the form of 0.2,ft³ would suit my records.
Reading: 1.56,ft³
